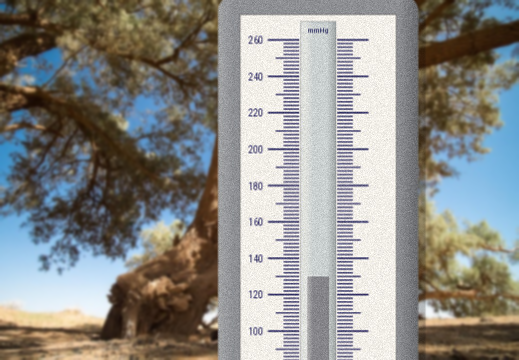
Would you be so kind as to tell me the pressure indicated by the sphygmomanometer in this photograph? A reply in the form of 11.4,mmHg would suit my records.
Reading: 130,mmHg
